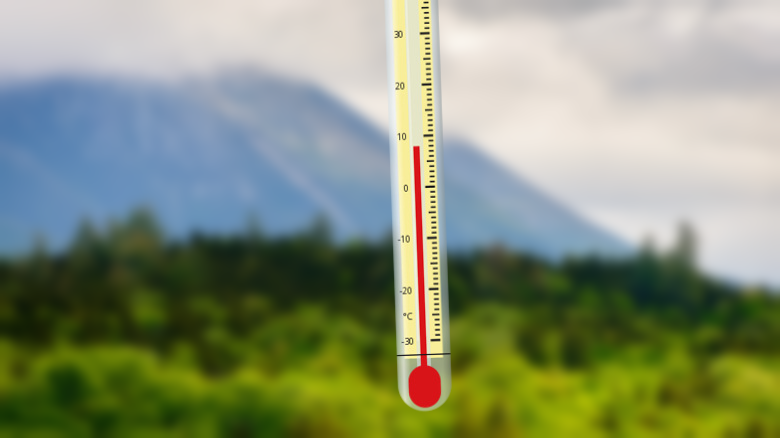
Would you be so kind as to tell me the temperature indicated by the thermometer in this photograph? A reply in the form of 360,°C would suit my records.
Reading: 8,°C
